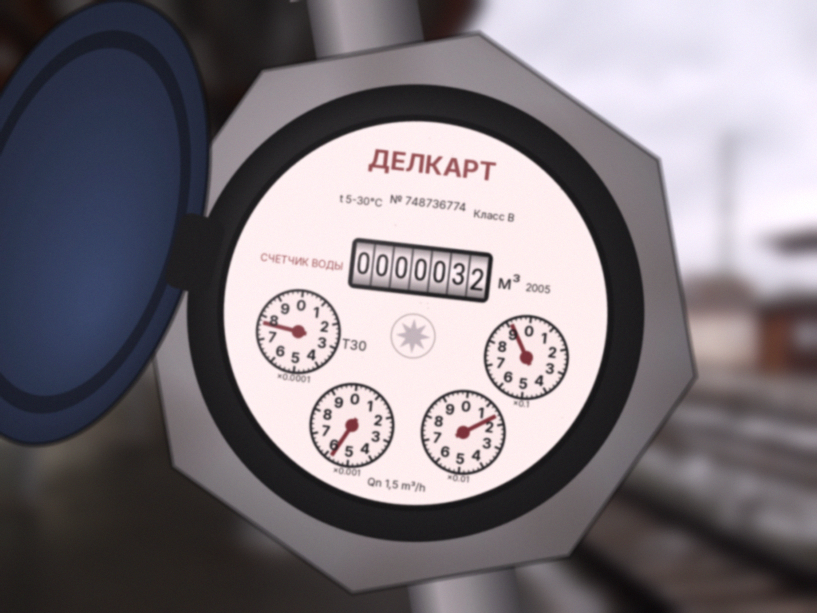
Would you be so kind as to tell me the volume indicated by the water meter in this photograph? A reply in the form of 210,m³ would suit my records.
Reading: 31.9157,m³
